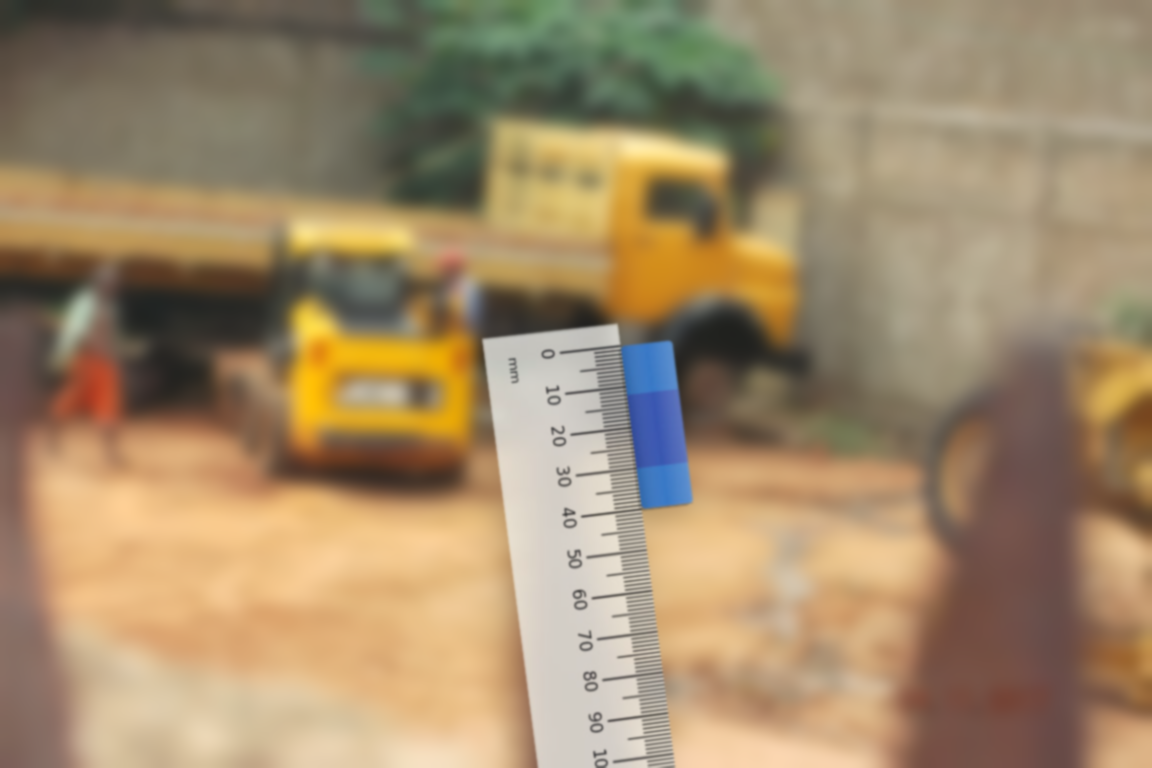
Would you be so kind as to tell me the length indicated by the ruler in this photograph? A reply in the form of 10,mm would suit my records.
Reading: 40,mm
